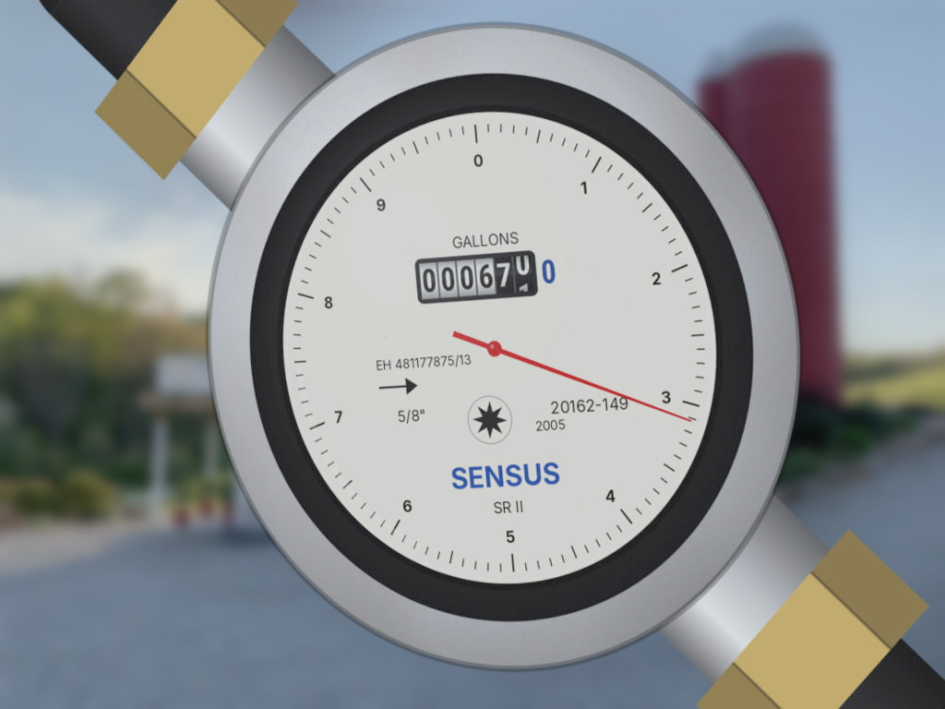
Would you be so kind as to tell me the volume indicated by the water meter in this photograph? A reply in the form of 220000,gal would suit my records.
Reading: 6703.1,gal
